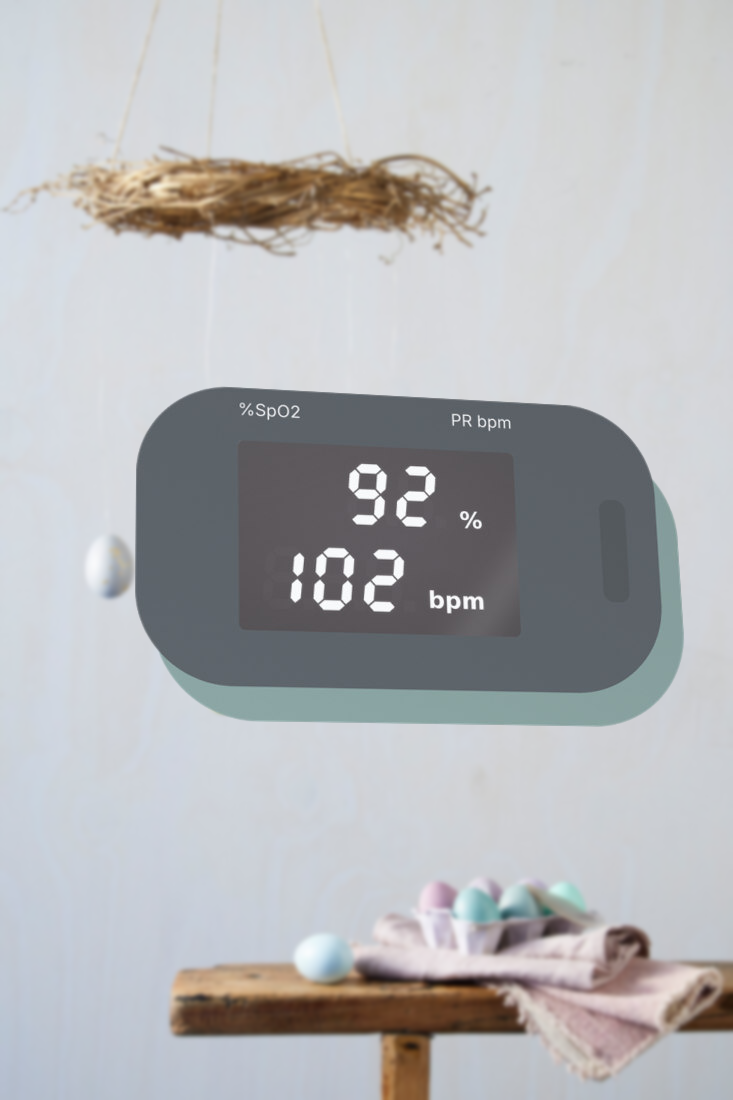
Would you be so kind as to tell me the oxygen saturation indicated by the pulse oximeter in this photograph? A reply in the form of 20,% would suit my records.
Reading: 92,%
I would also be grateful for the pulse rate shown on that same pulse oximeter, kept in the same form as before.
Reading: 102,bpm
